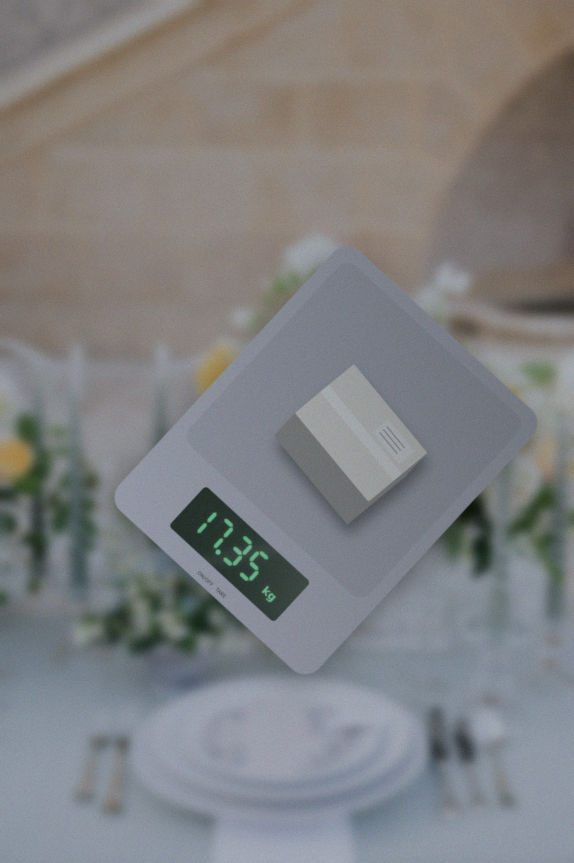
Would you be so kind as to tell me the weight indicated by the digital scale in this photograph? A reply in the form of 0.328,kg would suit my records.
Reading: 17.35,kg
